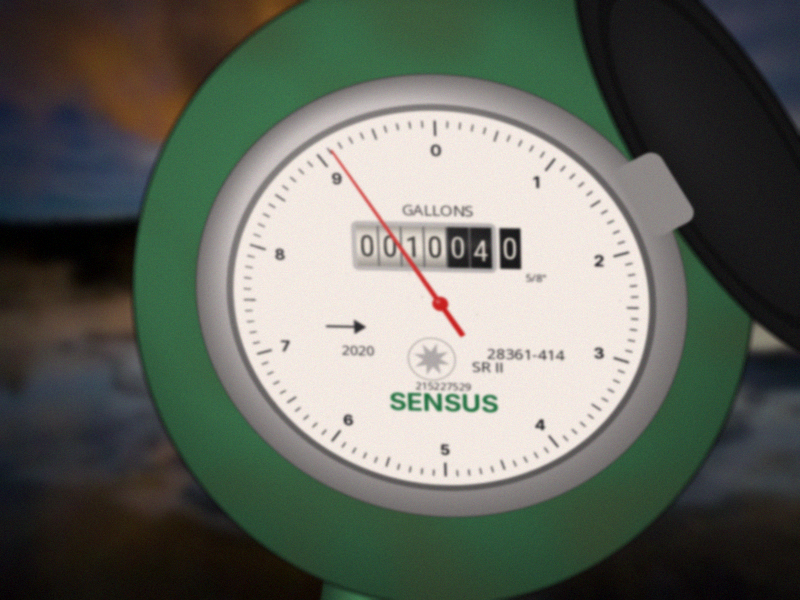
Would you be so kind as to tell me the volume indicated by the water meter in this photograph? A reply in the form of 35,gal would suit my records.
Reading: 10039.1,gal
